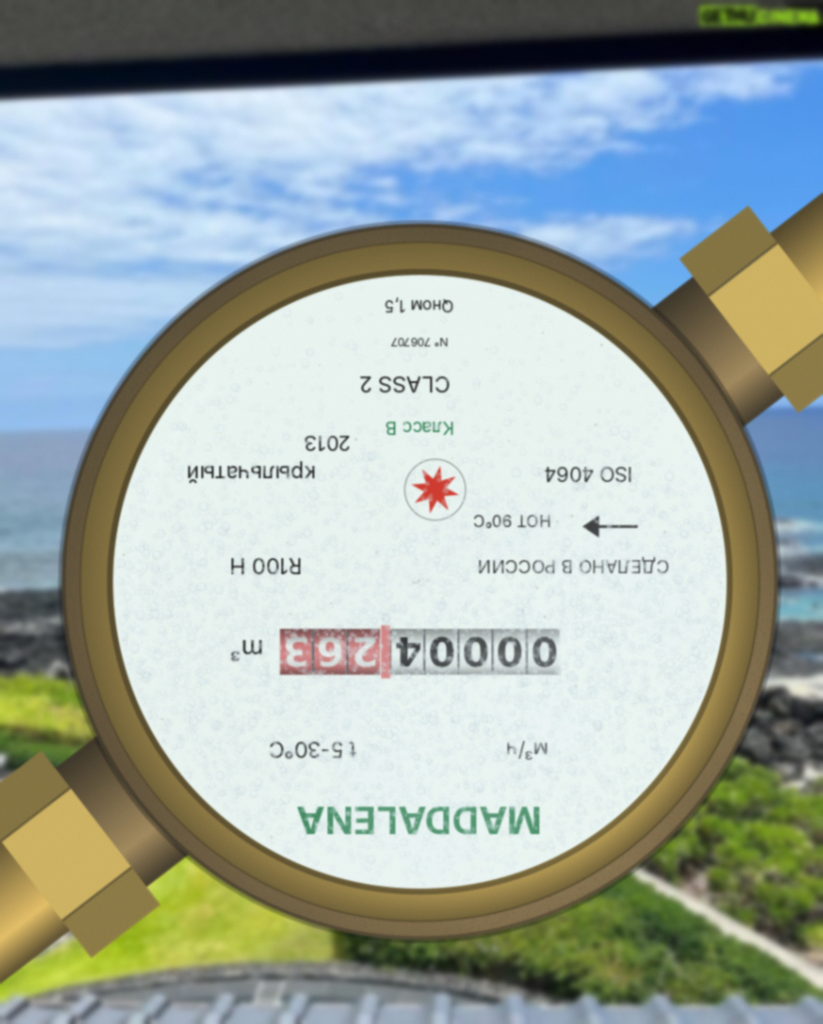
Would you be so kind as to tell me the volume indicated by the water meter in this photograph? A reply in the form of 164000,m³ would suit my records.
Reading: 4.263,m³
